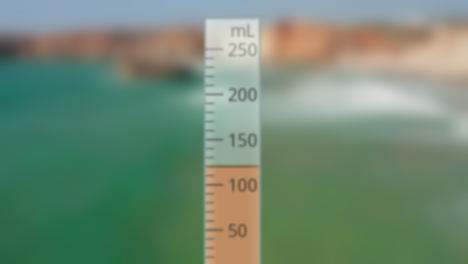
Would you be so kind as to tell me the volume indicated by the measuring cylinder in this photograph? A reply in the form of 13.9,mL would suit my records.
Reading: 120,mL
